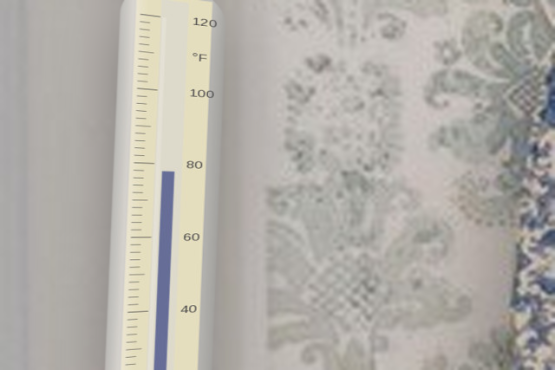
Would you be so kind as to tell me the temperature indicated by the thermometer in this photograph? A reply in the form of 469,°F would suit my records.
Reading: 78,°F
